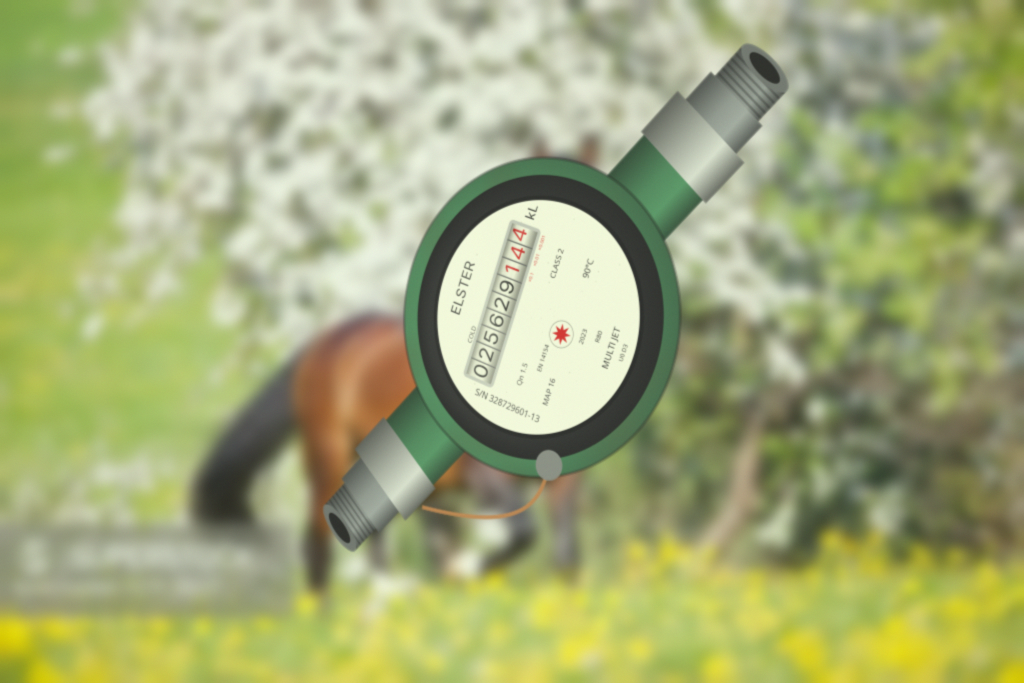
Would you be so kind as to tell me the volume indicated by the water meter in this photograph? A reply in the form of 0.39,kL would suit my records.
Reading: 25629.144,kL
